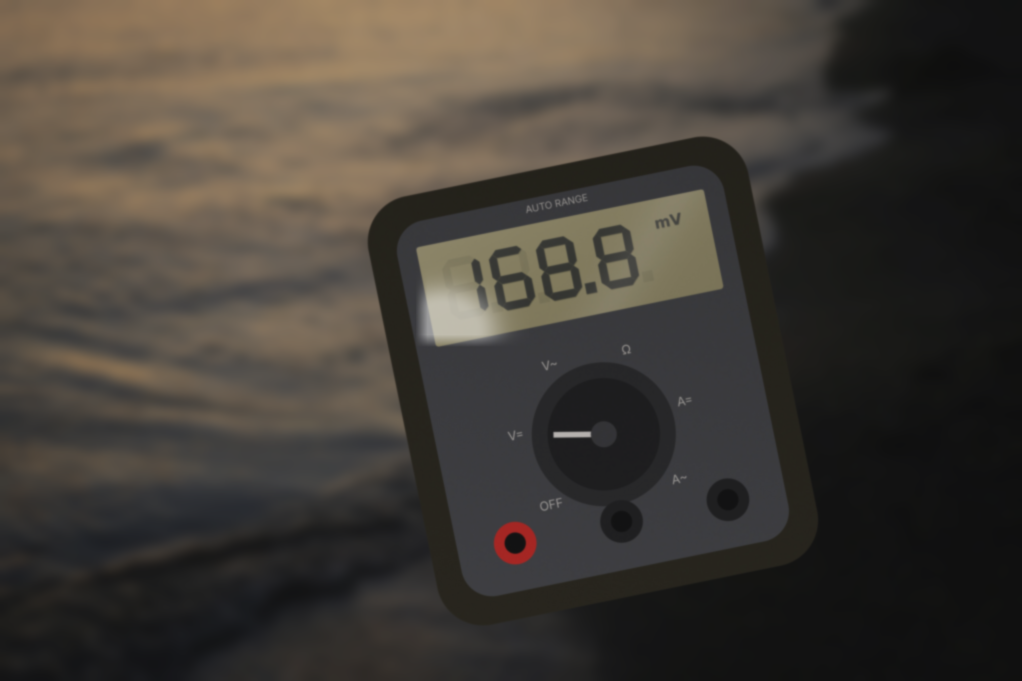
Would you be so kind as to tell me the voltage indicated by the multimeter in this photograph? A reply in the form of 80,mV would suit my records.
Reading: 168.8,mV
